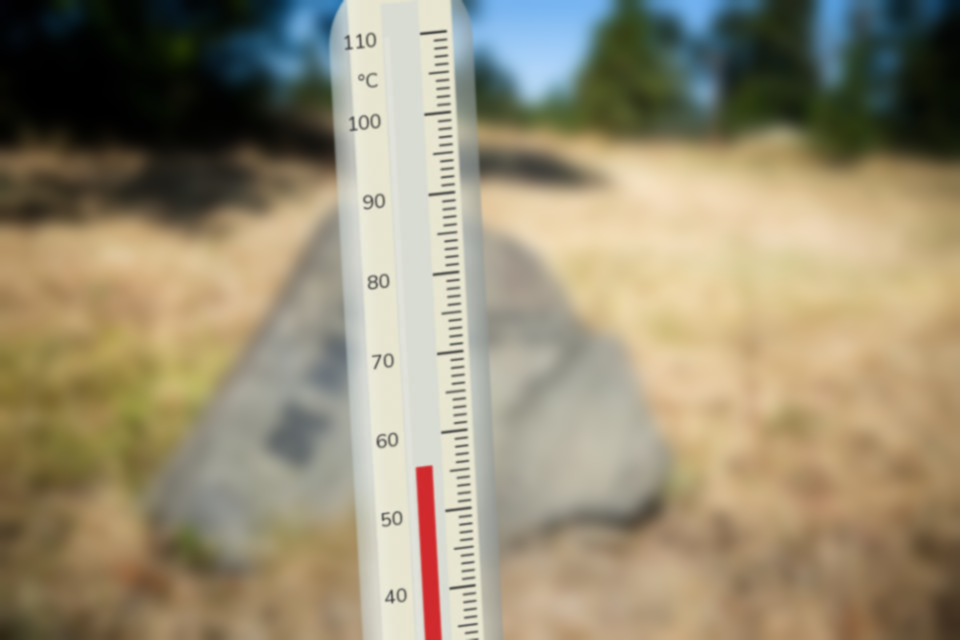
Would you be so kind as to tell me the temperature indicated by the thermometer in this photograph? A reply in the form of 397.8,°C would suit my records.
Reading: 56,°C
